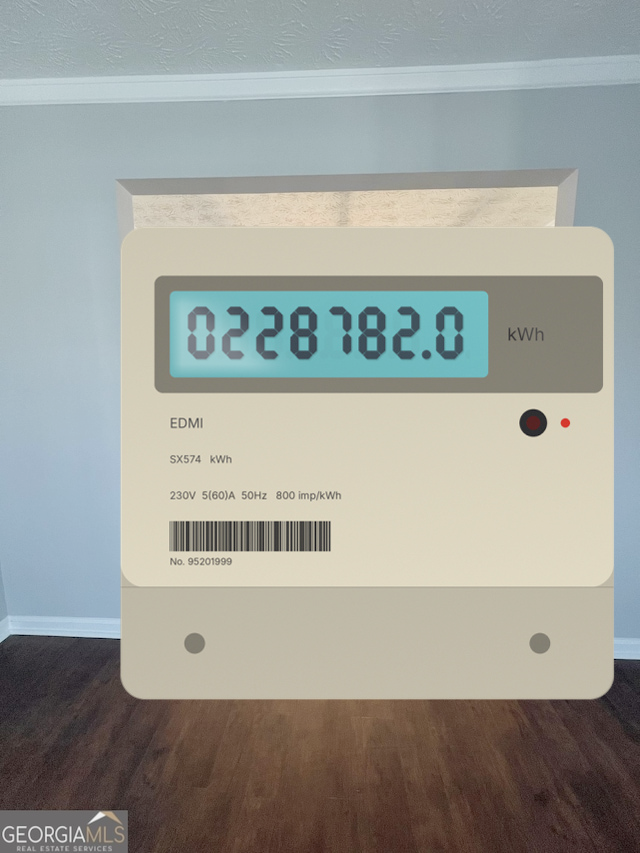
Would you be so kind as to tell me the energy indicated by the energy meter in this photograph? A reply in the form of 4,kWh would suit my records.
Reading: 228782.0,kWh
